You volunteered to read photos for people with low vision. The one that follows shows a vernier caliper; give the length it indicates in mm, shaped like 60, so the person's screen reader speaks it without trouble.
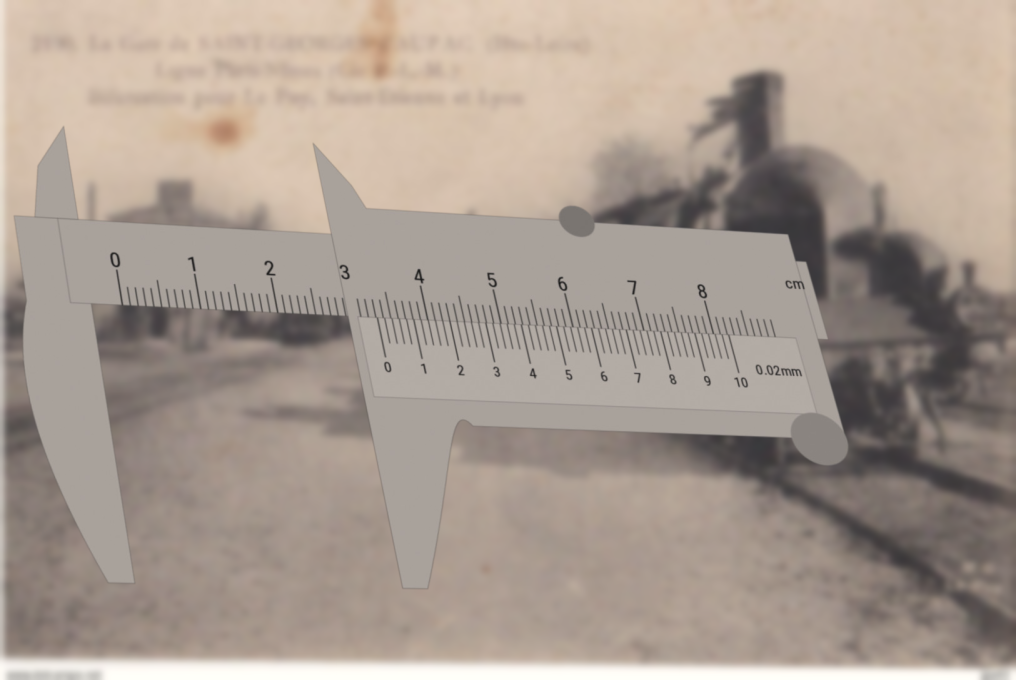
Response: 33.2
